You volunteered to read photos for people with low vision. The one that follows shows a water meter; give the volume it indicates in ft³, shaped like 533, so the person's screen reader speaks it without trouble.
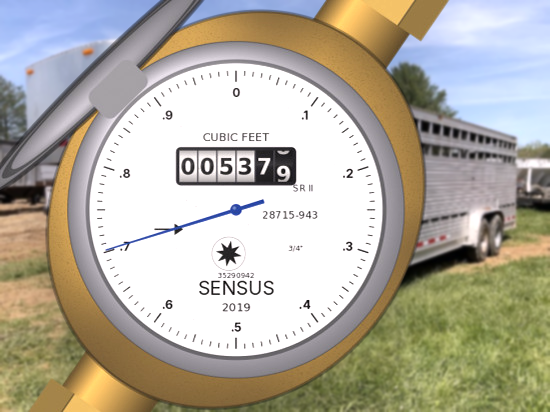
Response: 5378.70
